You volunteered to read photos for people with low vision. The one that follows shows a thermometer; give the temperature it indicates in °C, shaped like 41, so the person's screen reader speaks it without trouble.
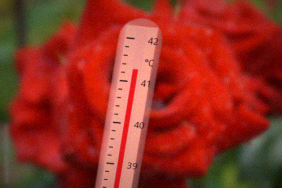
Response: 41.3
